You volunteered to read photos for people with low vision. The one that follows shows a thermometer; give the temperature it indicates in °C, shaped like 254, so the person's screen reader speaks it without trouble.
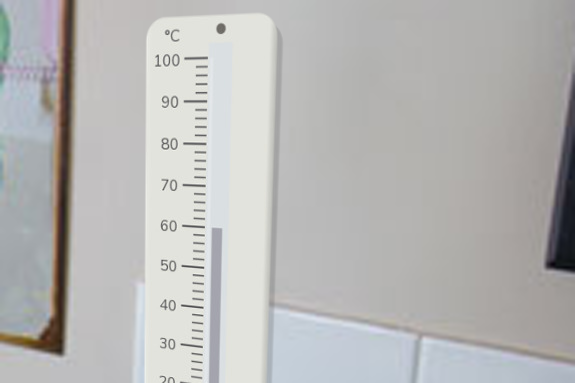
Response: 60
